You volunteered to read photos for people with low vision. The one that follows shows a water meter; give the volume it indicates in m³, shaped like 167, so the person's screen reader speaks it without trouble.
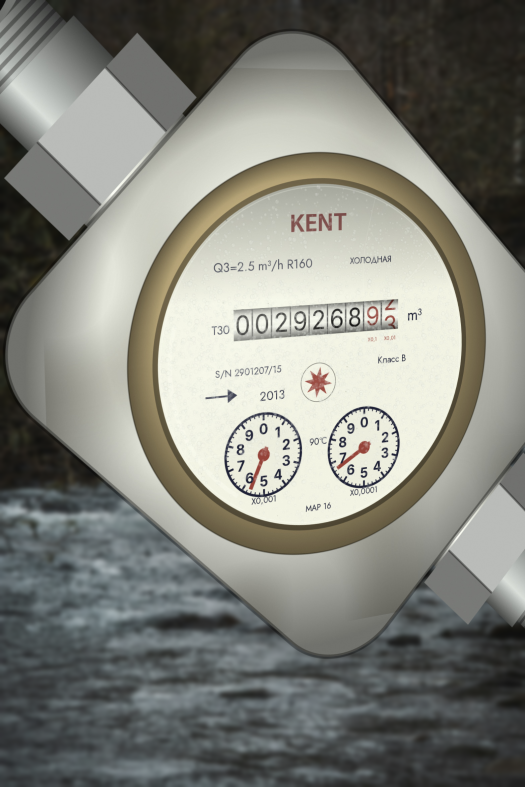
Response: 29268.9256
